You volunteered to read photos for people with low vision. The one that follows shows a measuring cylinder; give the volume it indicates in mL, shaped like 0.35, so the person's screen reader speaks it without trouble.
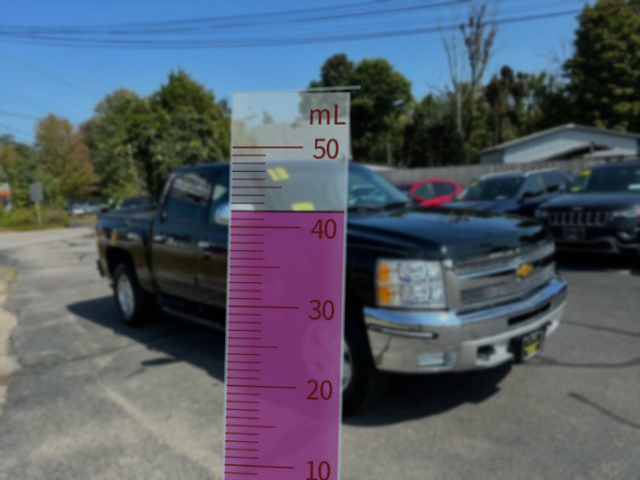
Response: 42
